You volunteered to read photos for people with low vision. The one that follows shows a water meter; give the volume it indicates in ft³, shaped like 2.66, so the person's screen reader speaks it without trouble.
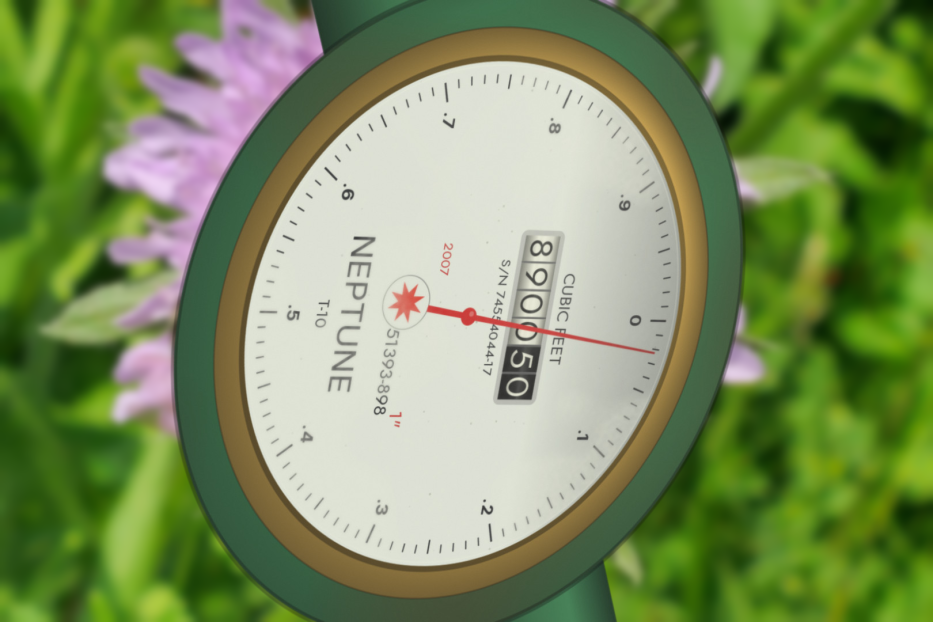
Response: 890050.02
